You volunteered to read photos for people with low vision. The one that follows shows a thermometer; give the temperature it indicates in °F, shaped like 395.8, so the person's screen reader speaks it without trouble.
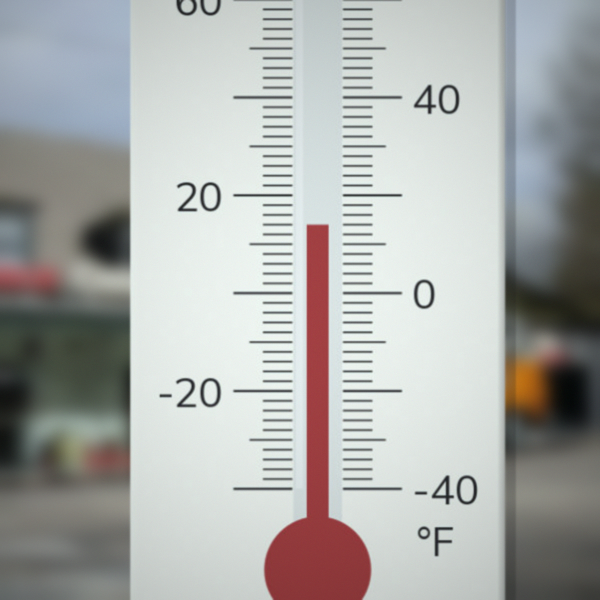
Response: 14
